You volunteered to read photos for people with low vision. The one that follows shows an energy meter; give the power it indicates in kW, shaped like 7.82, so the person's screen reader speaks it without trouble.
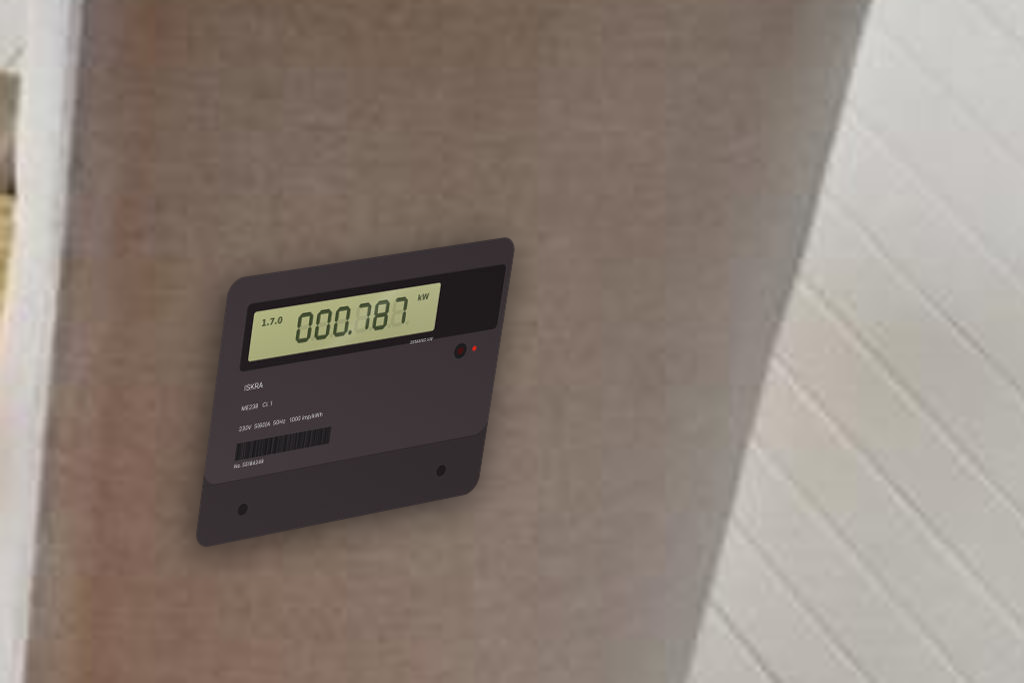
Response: 0.787
